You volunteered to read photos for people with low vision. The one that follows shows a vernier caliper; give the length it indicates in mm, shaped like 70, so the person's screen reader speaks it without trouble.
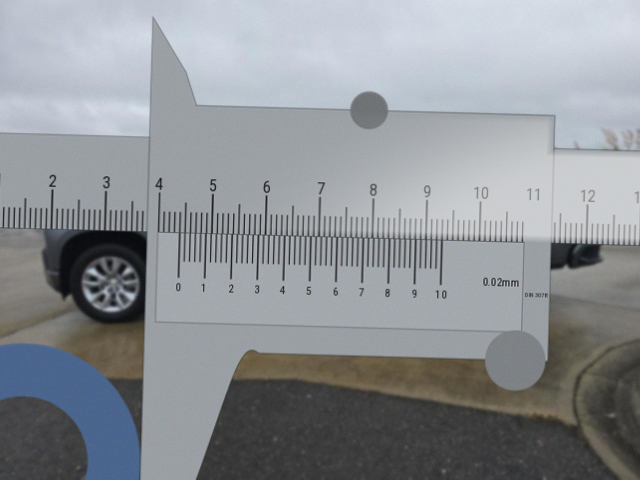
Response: 44.0
